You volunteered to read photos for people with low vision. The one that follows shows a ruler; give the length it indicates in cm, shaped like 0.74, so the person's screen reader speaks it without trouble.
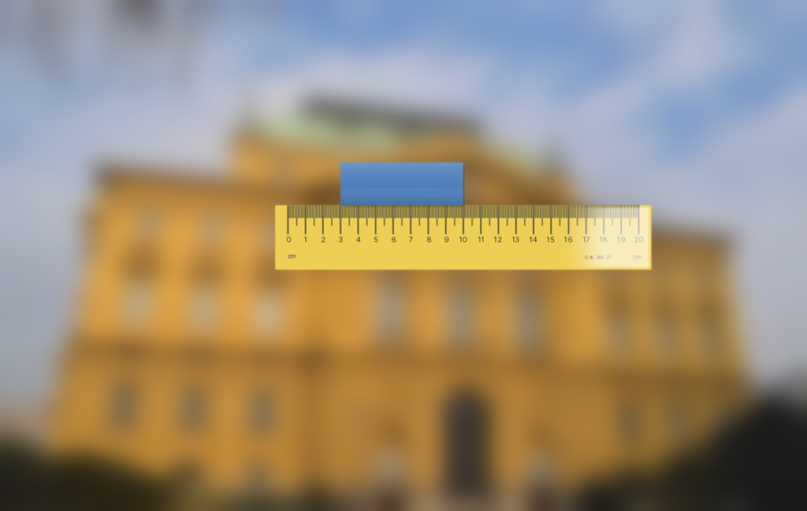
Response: 7
